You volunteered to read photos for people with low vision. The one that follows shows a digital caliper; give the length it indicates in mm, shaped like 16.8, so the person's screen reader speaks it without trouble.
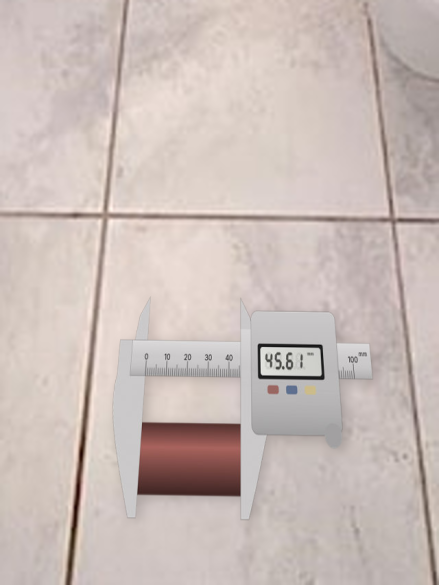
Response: 45.61
